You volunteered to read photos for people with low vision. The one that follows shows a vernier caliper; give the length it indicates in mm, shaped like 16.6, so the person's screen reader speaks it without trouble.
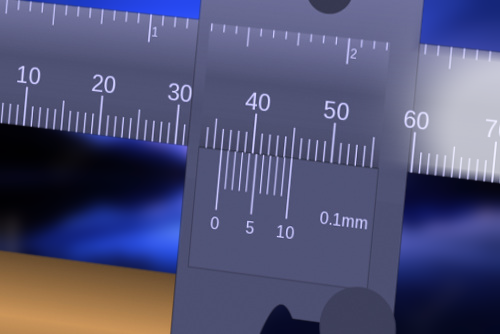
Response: 36.0
